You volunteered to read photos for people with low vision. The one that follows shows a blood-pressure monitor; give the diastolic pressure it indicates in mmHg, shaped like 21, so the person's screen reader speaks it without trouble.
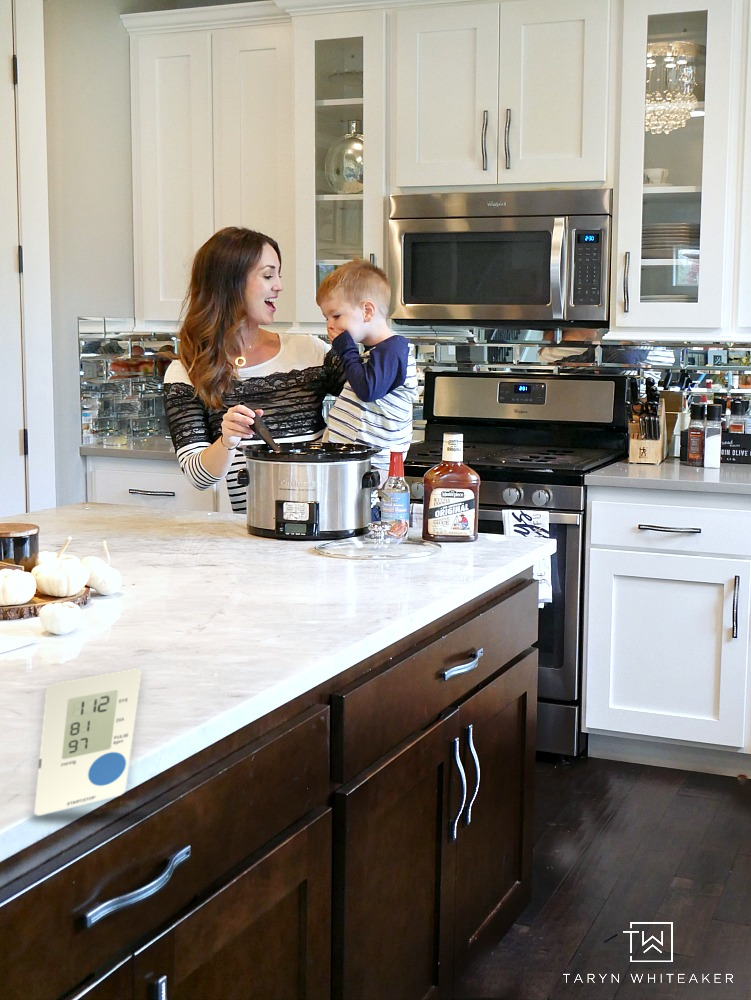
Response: 81
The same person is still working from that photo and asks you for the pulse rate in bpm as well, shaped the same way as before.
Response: 97
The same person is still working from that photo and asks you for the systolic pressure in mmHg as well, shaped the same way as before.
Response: 112
